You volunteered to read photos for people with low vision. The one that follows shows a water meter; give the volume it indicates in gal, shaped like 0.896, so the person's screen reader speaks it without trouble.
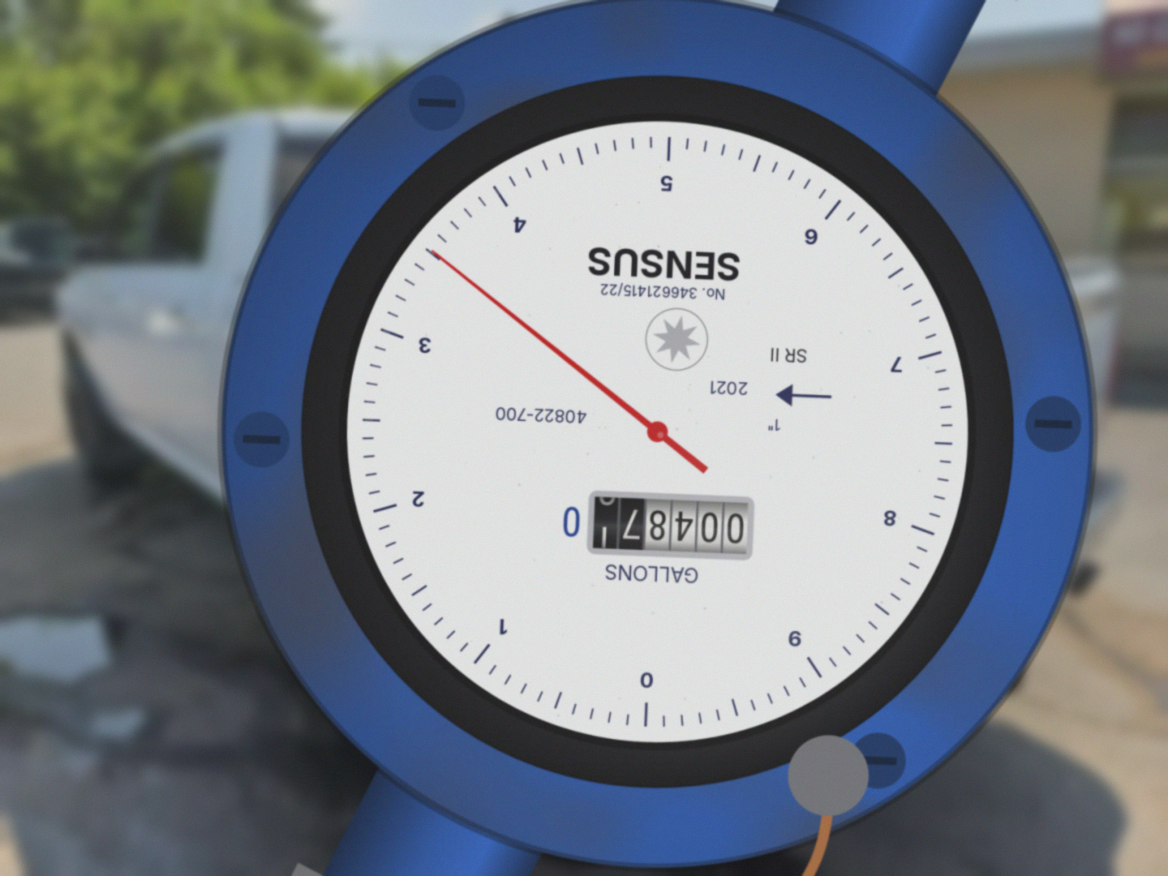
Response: 48713.5
